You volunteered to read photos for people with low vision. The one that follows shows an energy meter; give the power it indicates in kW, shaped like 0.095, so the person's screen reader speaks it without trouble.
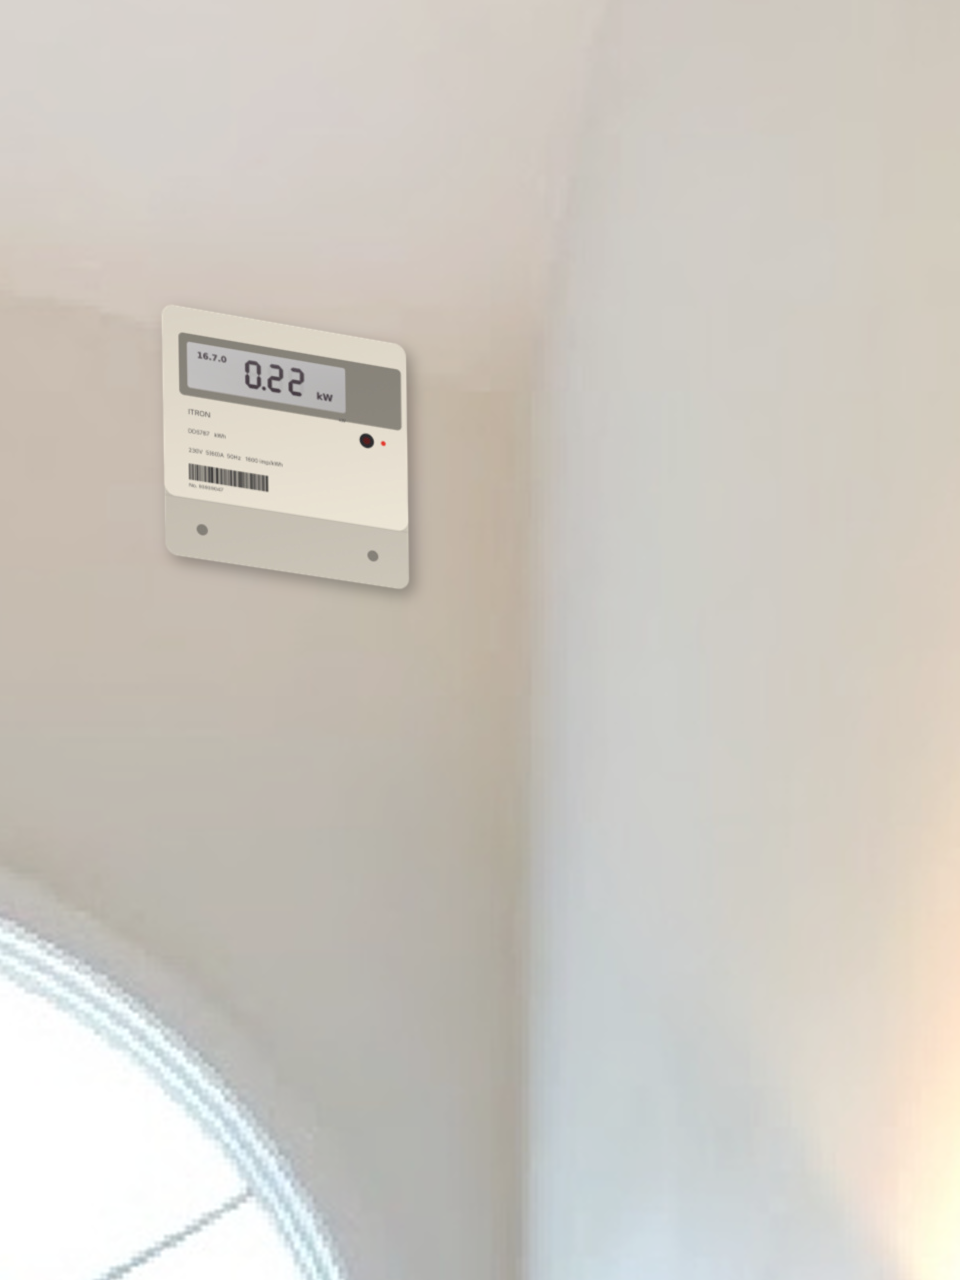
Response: 0.22
